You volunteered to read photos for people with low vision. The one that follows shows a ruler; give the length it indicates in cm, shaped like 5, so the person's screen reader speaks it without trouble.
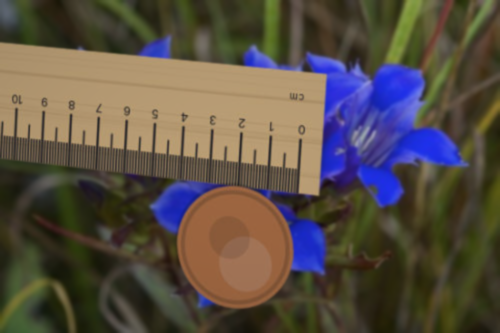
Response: 4
